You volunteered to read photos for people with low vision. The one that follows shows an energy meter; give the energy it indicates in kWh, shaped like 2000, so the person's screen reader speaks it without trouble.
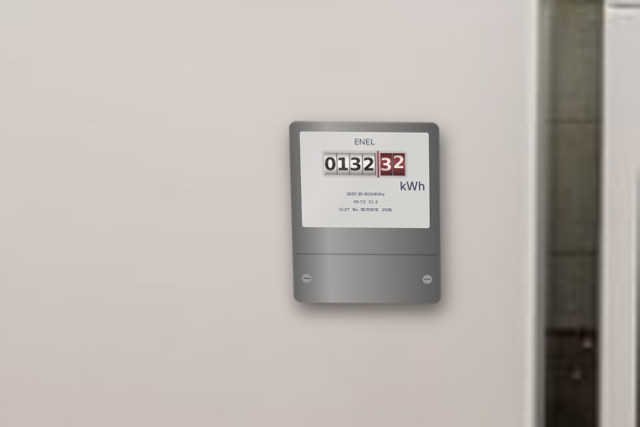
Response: 132.32
